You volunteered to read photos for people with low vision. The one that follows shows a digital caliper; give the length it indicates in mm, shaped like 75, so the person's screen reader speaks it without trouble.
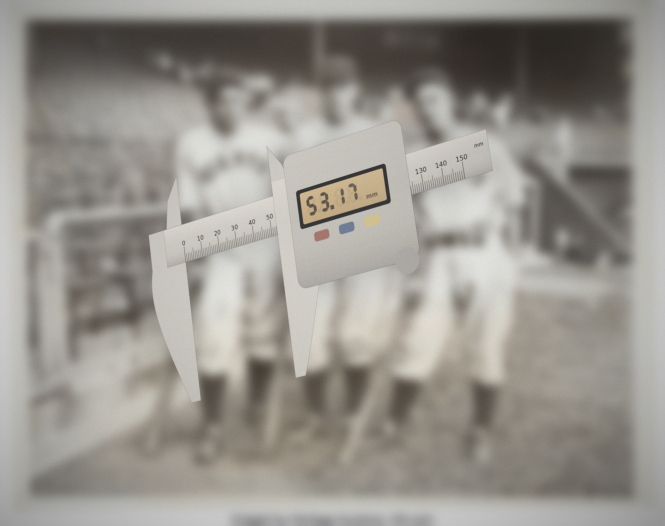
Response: 53.17
